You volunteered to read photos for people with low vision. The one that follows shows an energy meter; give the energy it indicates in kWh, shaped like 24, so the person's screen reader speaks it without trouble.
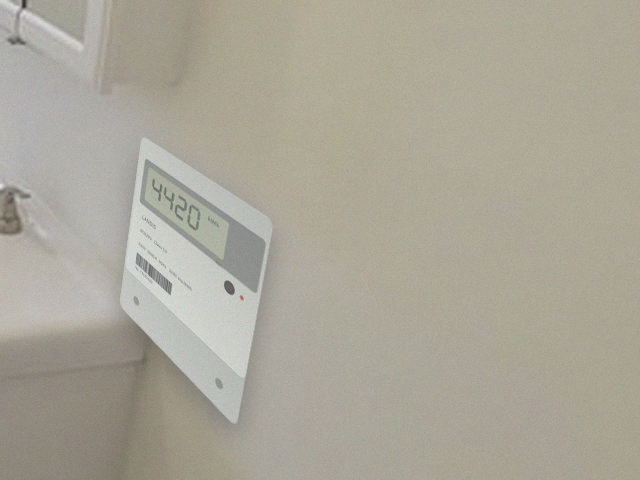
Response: 4420
